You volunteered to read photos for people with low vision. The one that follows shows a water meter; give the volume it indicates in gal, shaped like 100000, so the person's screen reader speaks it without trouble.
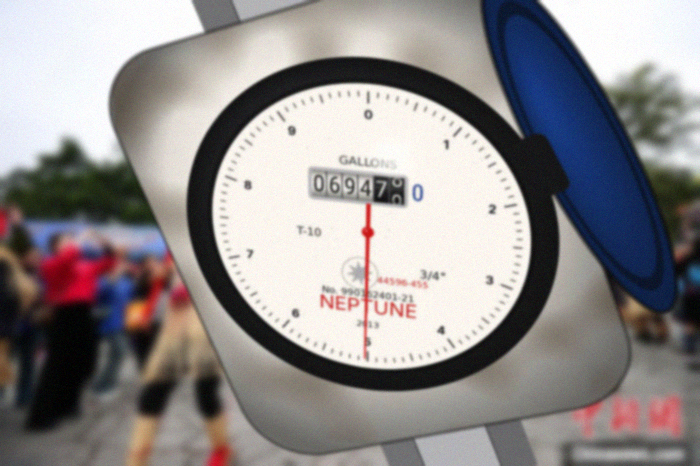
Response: 694785.0
